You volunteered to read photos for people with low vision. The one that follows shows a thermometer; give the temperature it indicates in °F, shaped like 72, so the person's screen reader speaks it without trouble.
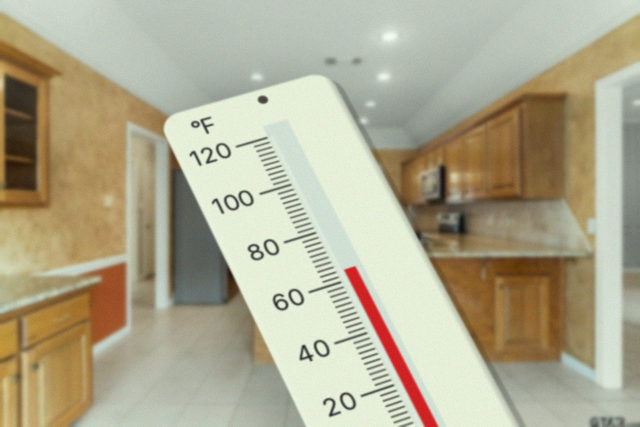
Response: 64
